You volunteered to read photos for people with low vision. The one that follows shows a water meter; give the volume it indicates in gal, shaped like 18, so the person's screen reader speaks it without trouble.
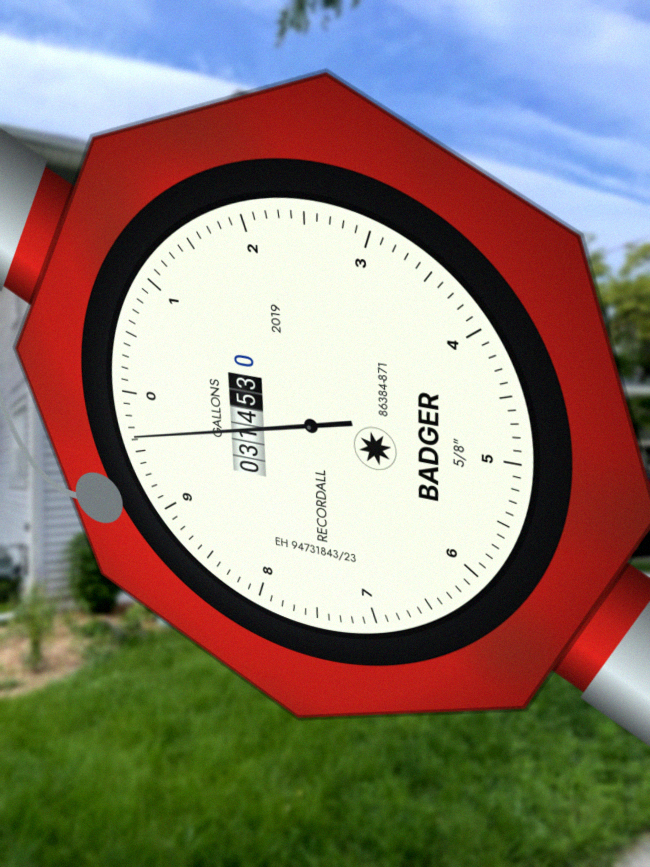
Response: 314529.6
